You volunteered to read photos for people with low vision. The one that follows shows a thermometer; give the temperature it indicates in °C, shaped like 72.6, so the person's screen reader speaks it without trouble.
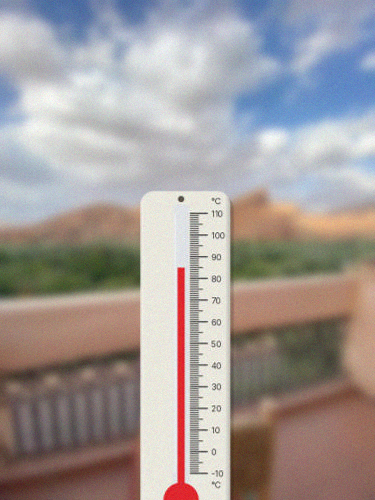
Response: 85
